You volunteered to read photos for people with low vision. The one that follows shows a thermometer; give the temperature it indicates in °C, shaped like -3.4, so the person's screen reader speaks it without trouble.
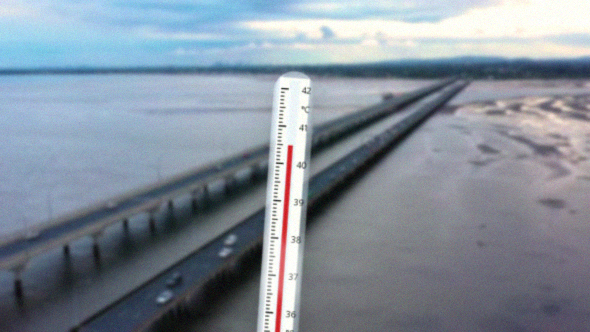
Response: 40.5
